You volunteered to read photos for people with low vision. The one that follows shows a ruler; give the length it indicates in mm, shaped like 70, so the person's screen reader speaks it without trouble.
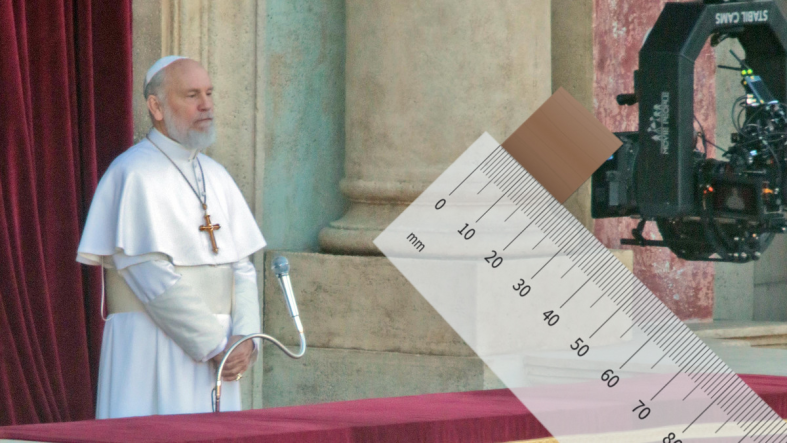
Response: 22
